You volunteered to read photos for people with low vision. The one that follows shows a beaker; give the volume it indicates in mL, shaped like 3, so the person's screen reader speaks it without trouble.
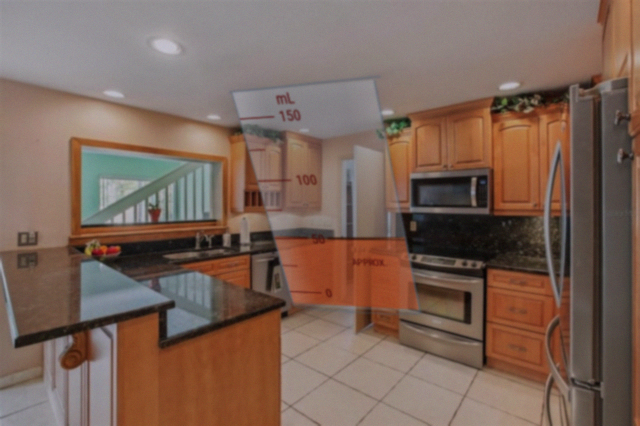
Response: 50
